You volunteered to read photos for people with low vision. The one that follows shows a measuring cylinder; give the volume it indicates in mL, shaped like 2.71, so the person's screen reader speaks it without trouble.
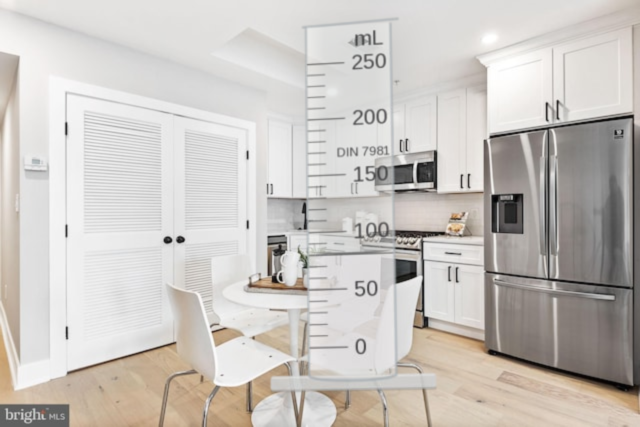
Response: 80
